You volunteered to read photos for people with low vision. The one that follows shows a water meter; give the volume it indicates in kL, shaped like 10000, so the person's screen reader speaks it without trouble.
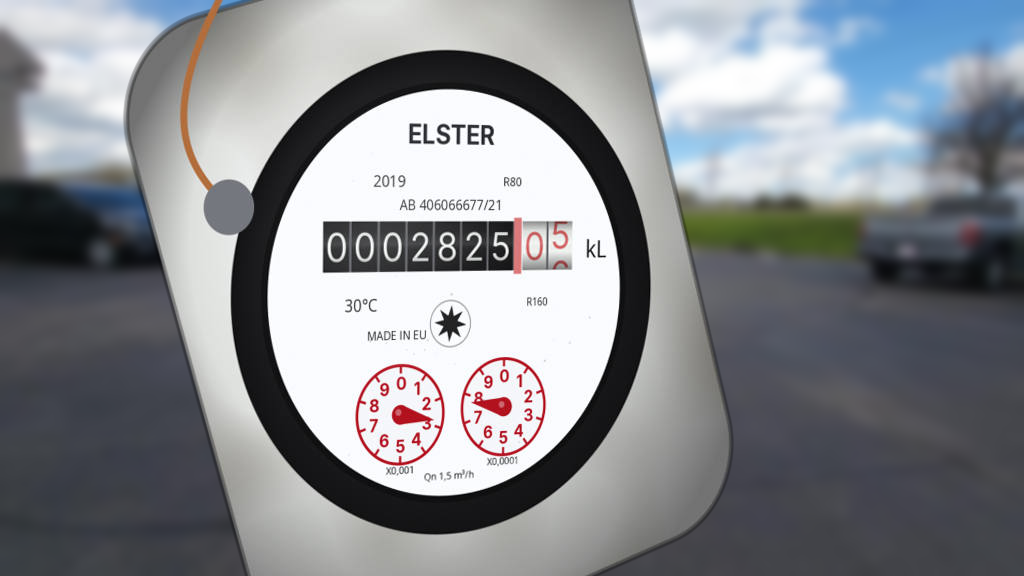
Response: 2825.0527
